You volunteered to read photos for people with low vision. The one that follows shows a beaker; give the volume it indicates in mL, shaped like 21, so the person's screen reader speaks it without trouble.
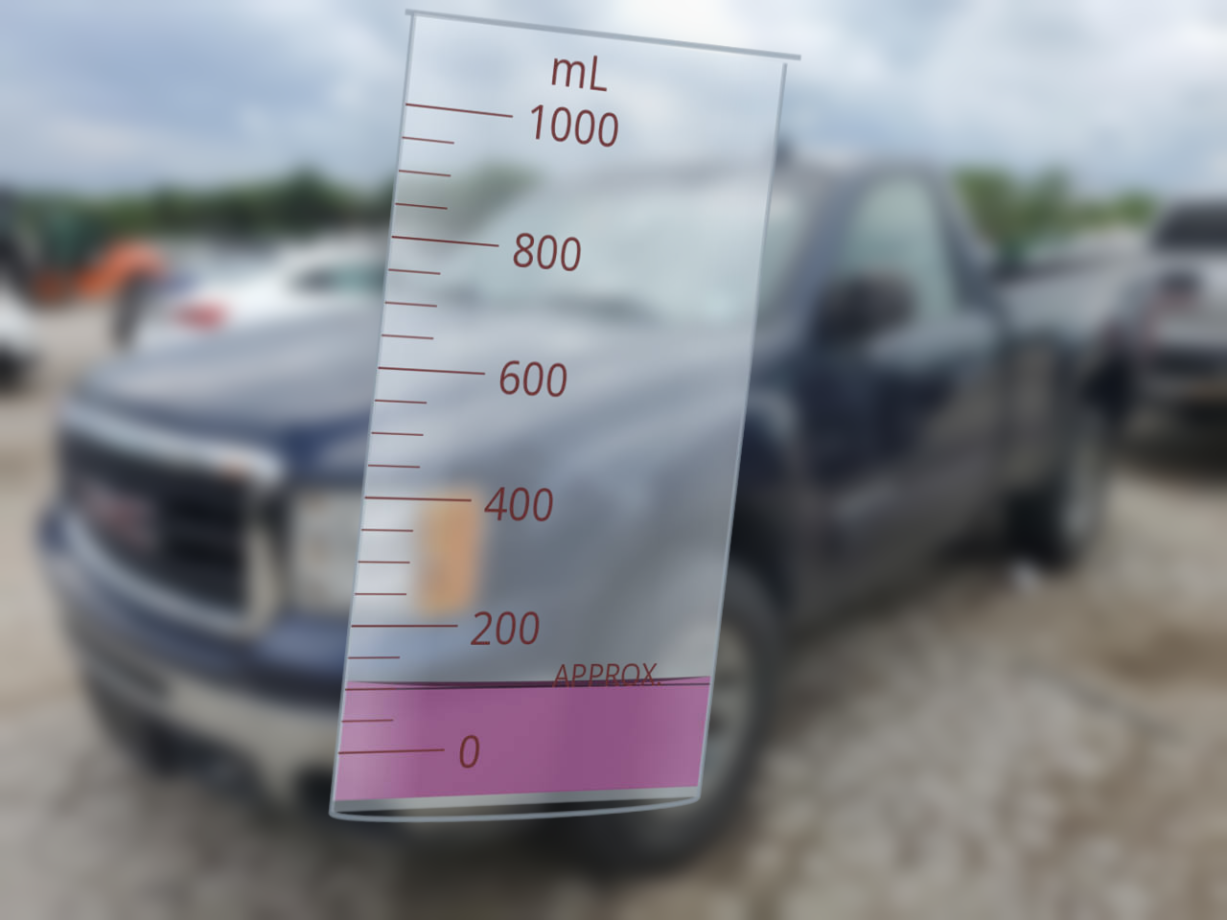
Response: 100
